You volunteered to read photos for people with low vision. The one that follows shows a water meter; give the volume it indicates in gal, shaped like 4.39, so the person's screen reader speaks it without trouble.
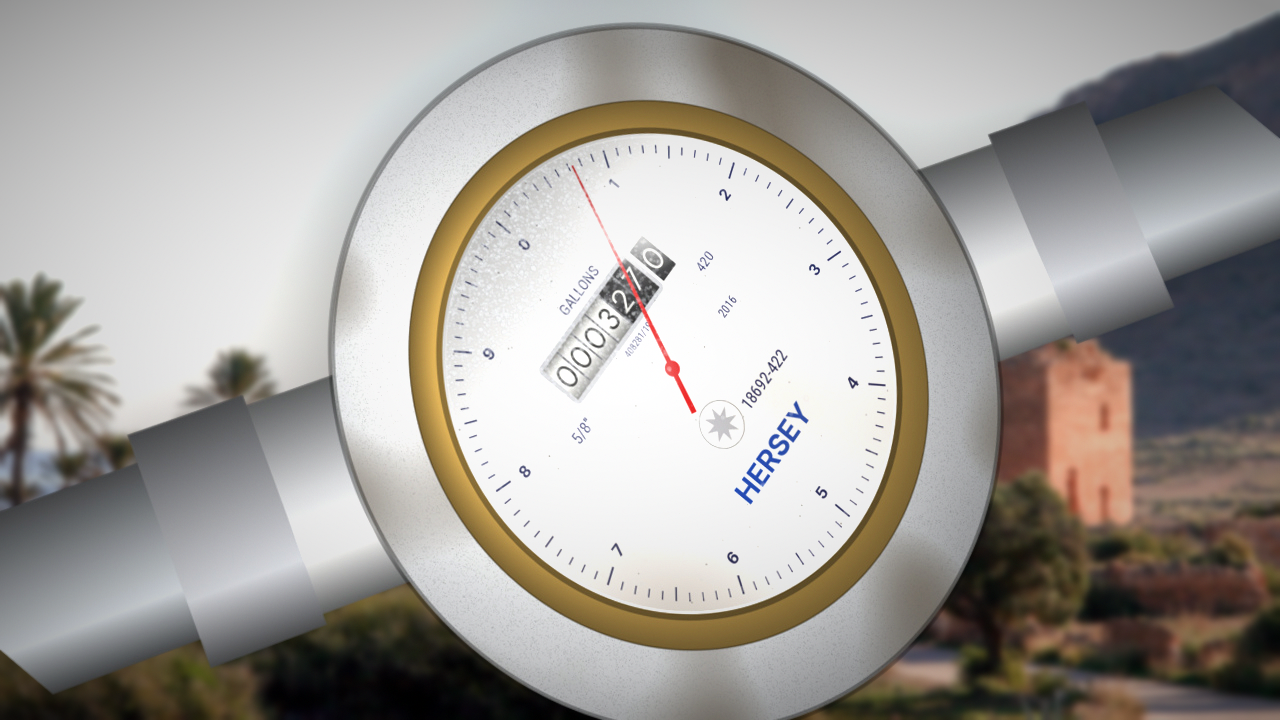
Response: 3270.7
